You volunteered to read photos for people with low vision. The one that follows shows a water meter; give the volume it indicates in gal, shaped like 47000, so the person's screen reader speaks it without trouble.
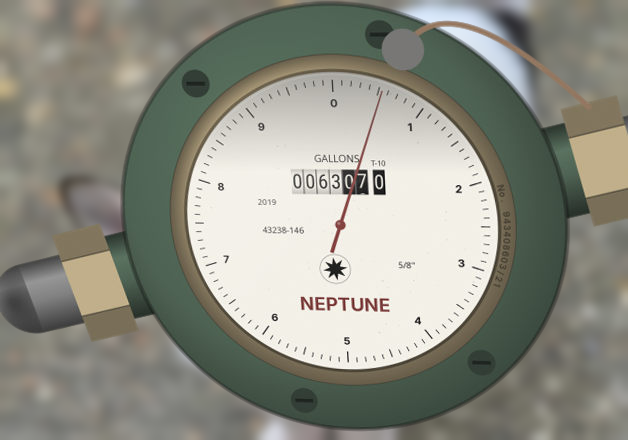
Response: 63070.5
